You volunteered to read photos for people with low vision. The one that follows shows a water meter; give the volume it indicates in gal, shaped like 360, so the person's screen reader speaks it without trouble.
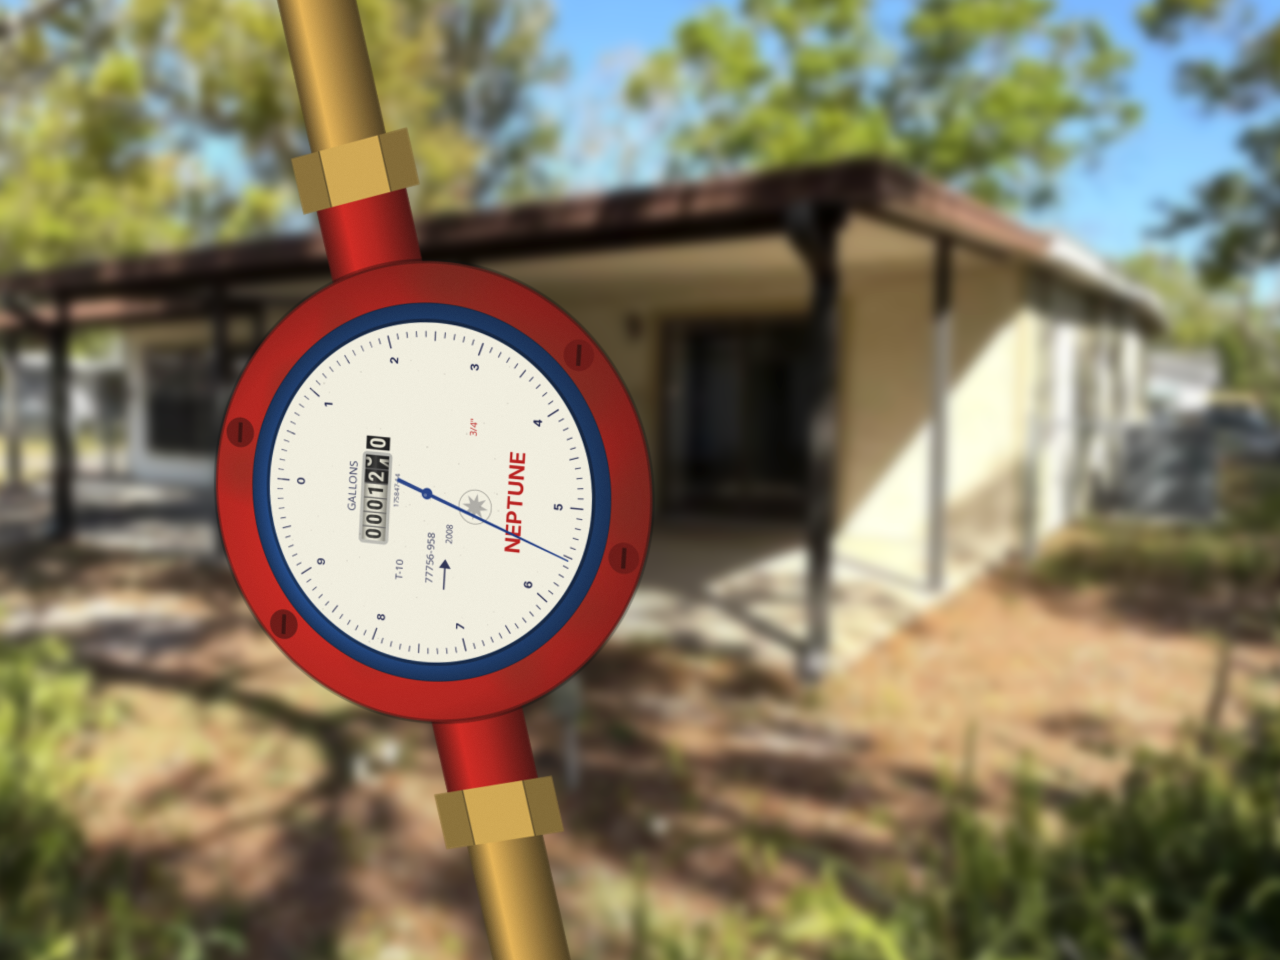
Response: 1235.5
